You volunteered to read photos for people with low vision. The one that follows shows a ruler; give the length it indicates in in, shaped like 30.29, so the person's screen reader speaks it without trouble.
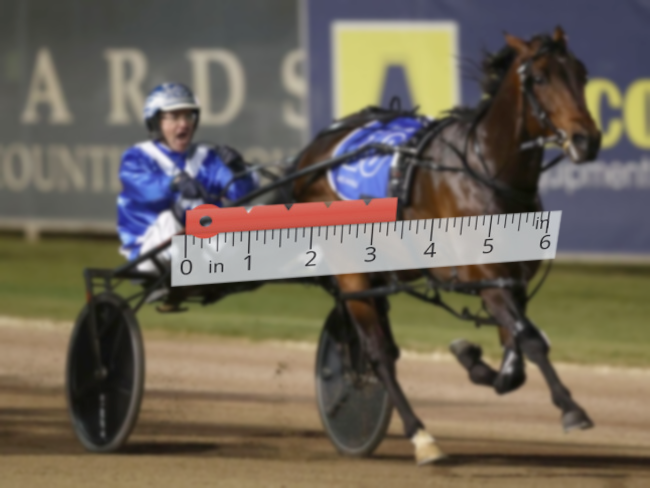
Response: 3.375
